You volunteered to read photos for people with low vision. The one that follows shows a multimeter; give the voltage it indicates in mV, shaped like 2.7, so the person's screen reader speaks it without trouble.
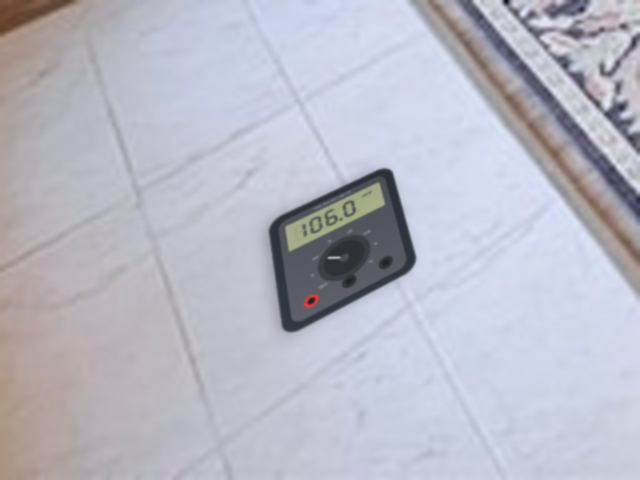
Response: 106.0
